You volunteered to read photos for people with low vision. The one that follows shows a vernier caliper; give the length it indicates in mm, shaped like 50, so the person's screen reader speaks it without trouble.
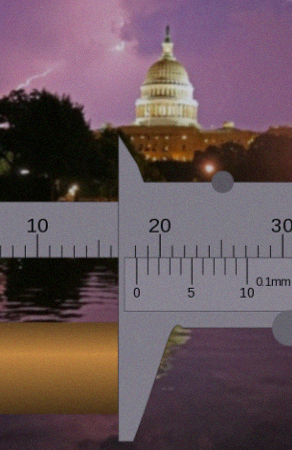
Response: 18.1
